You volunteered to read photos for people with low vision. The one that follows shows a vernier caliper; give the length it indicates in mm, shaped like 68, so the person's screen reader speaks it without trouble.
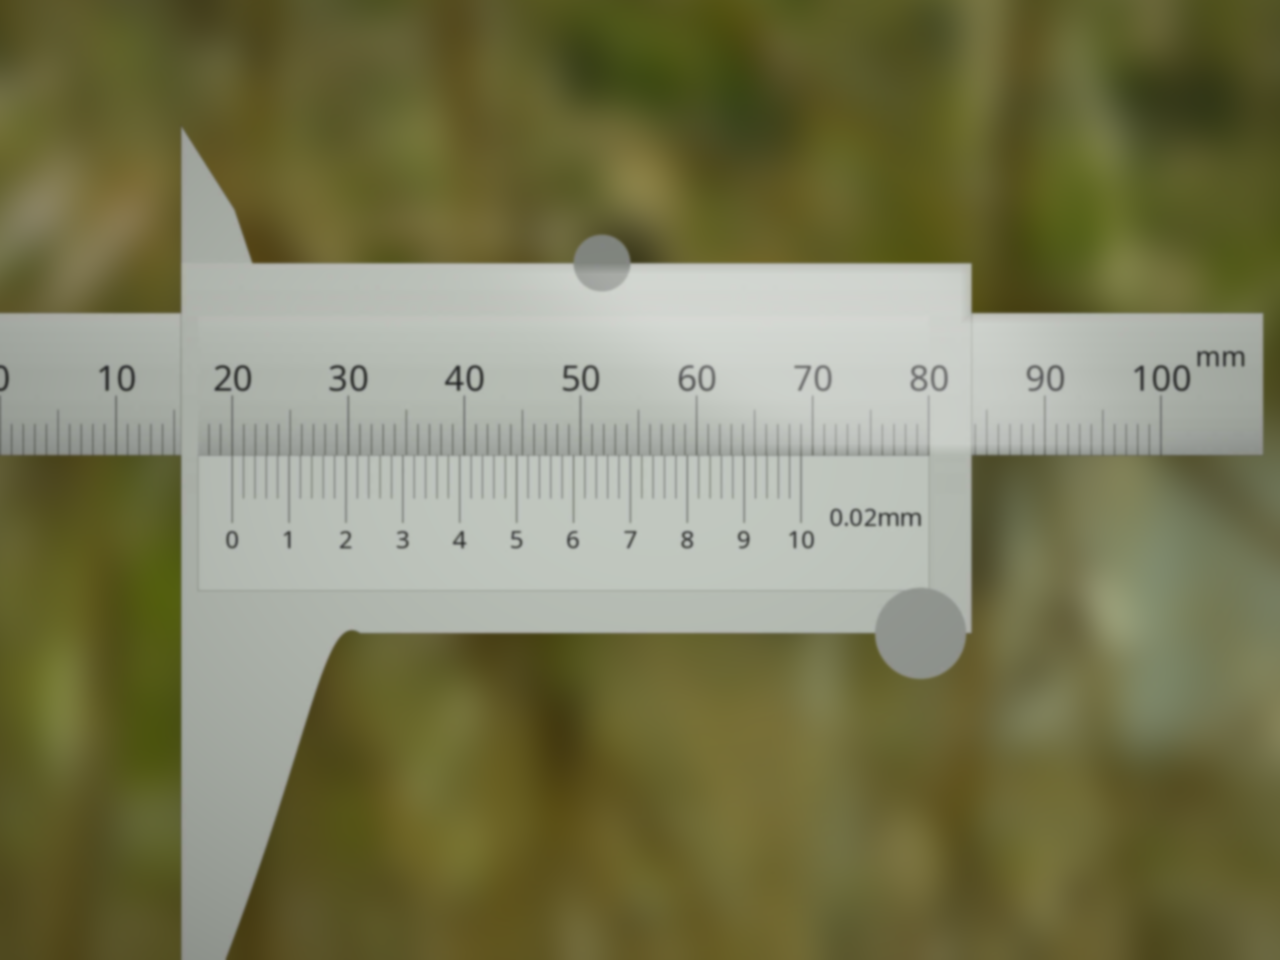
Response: 20.0
